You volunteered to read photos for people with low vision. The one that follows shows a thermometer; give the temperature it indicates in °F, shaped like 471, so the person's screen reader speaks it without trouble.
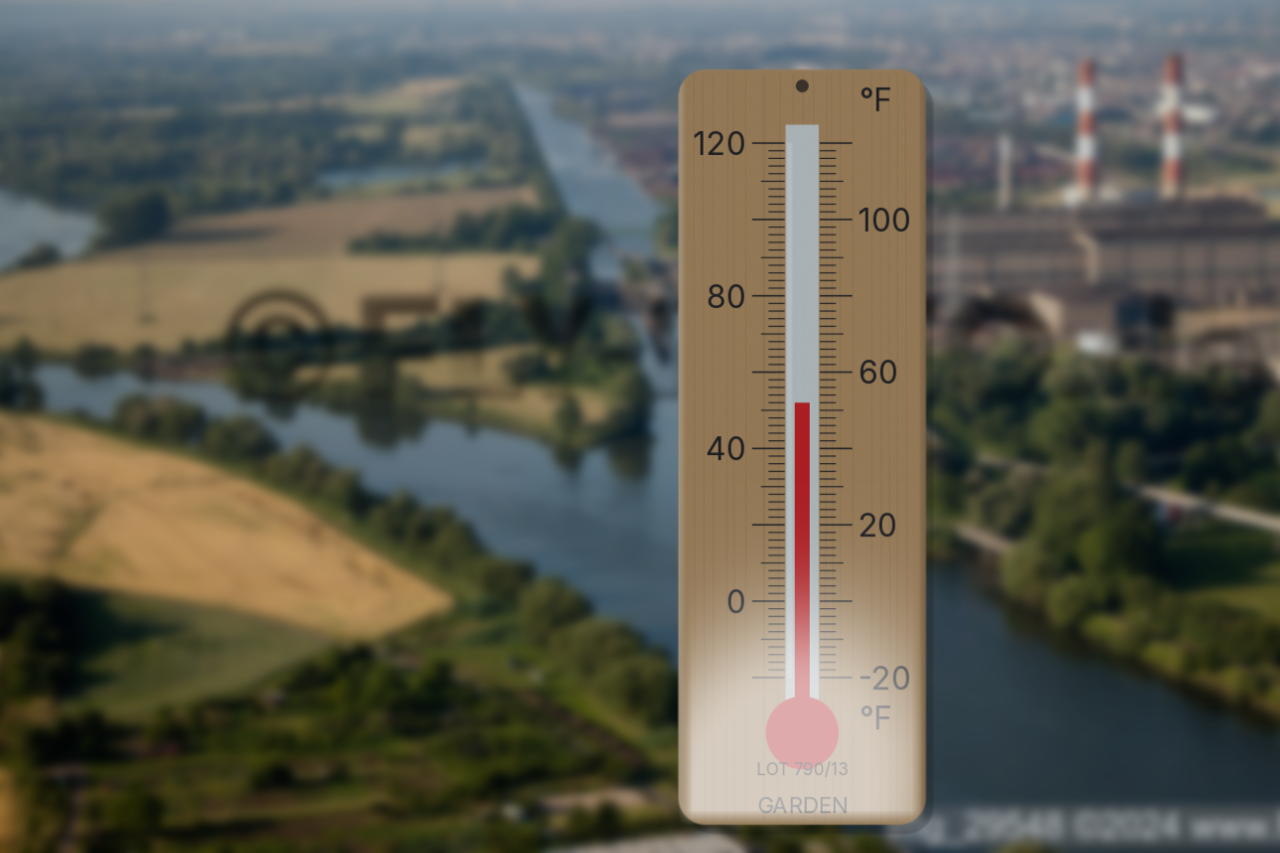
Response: 52
